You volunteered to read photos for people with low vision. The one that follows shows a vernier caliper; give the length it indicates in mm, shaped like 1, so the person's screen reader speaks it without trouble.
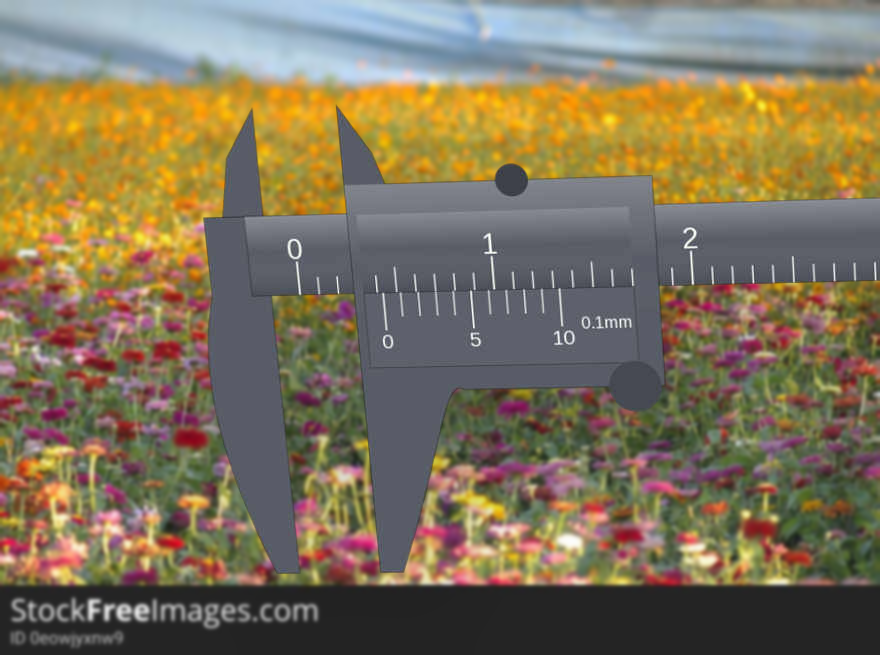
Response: 4.3
